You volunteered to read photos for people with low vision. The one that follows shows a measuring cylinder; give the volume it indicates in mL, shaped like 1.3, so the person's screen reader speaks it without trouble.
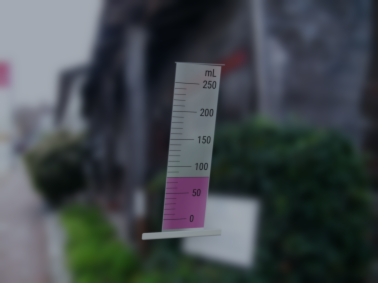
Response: 80
